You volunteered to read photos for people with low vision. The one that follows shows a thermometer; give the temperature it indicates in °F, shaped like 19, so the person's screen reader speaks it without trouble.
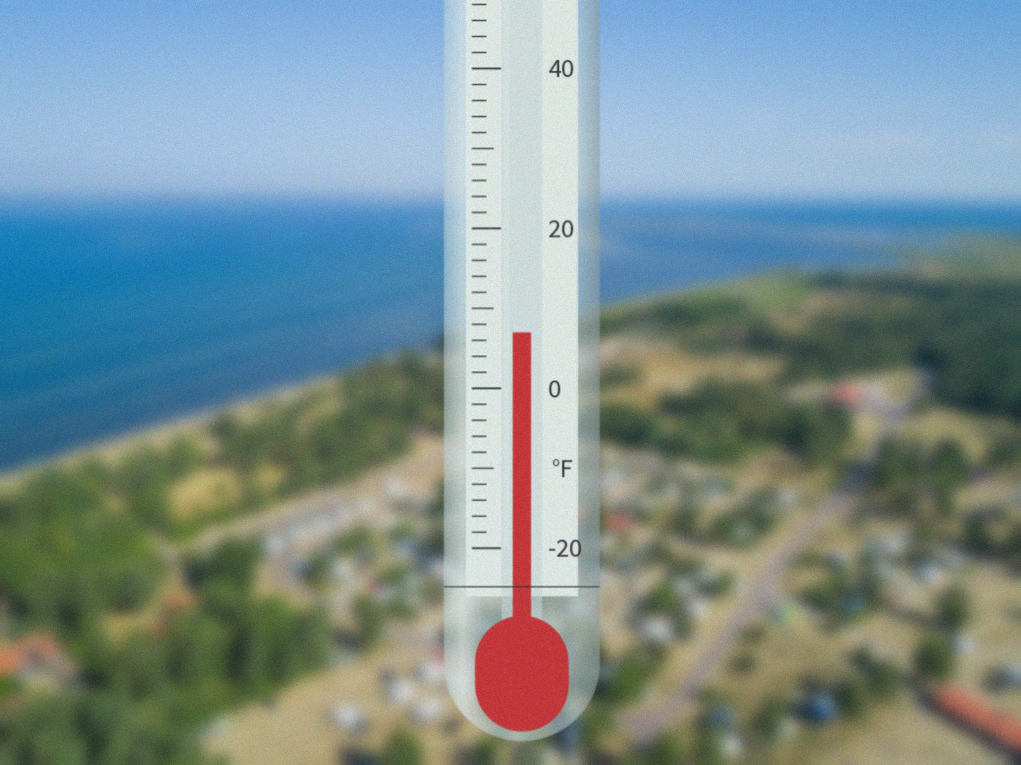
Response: 7
